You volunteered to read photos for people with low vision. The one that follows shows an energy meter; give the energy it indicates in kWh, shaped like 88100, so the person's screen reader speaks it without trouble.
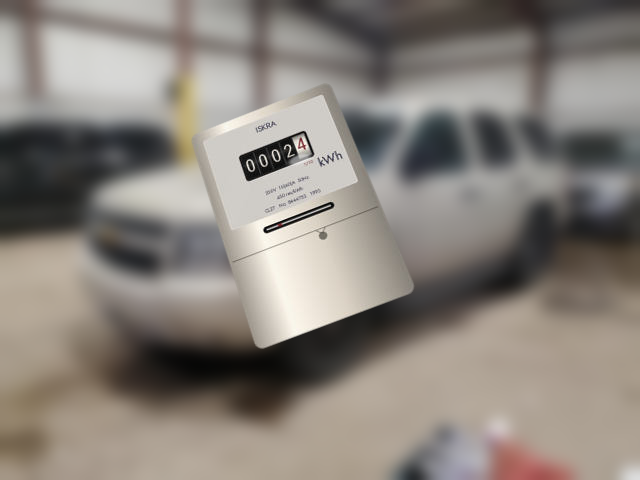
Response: 2.4
